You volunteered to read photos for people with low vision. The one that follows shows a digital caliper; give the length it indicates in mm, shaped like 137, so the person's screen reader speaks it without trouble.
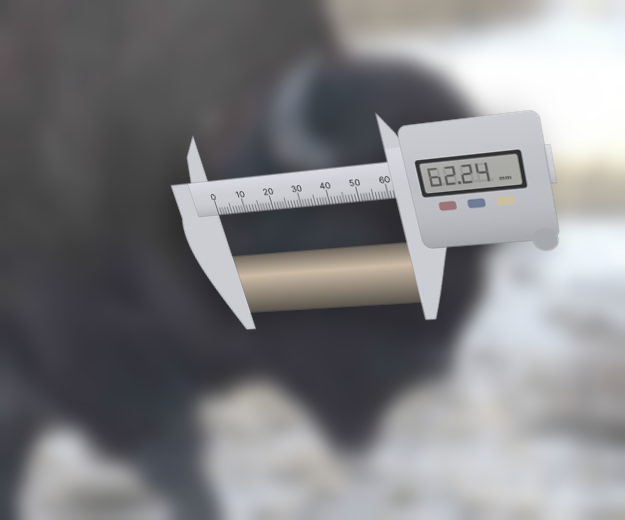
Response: 62.24
